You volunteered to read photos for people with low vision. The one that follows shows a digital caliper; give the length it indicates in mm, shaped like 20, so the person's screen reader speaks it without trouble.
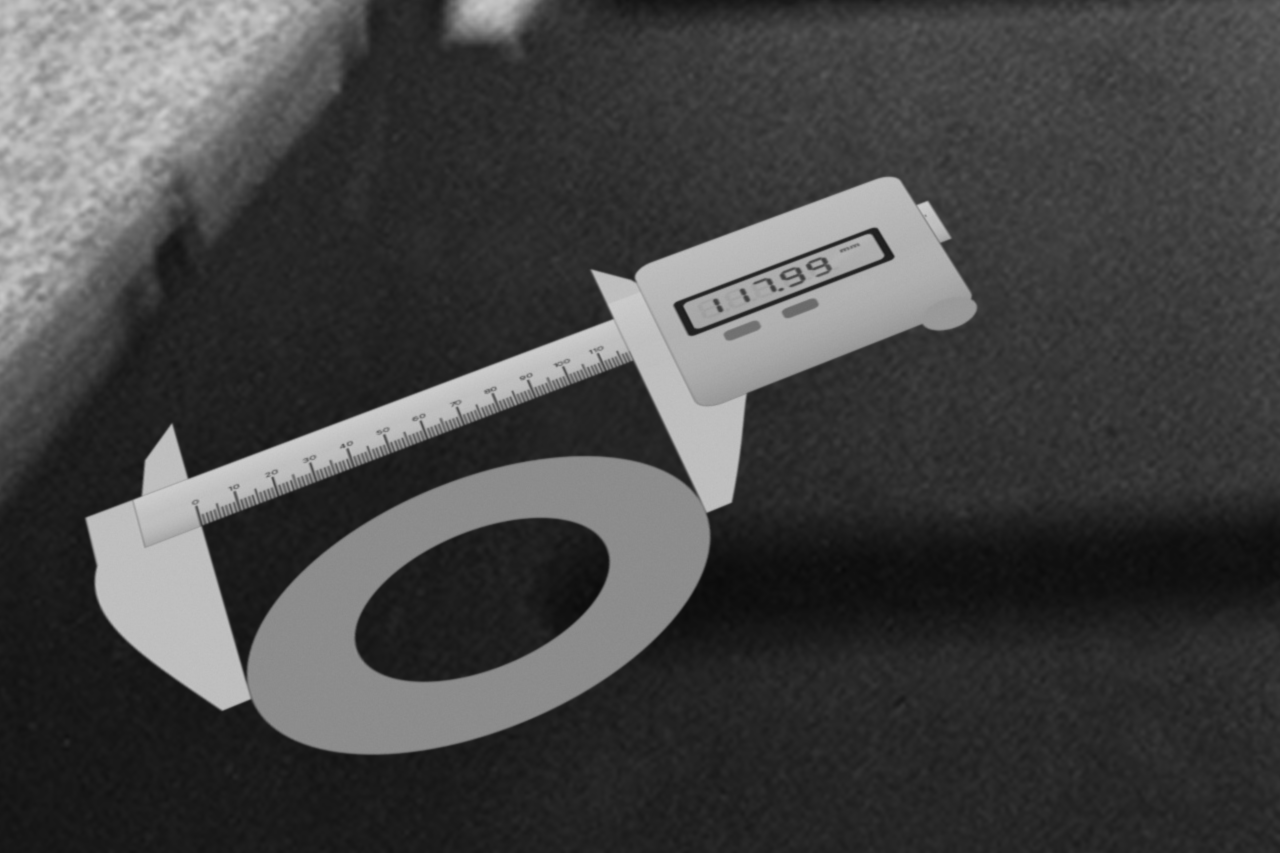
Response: 117.99
